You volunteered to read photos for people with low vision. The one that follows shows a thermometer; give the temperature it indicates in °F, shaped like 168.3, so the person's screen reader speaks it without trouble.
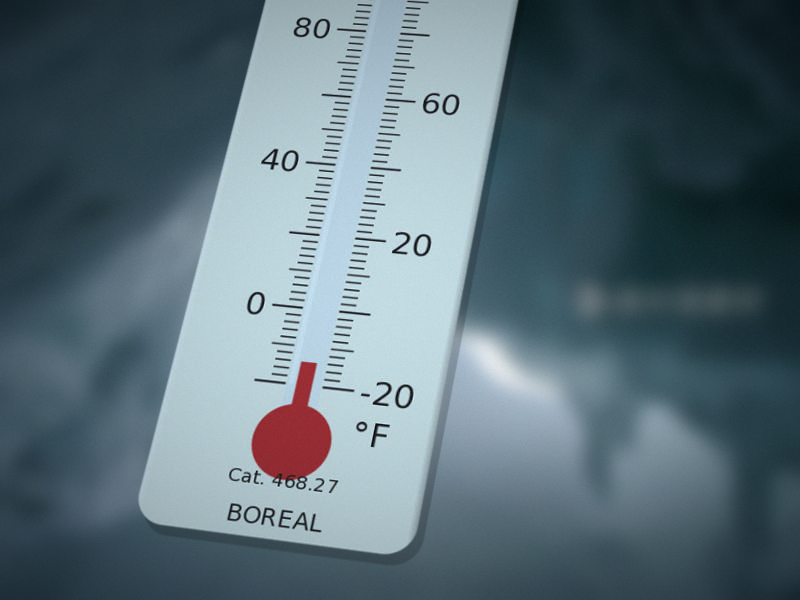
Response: -14
